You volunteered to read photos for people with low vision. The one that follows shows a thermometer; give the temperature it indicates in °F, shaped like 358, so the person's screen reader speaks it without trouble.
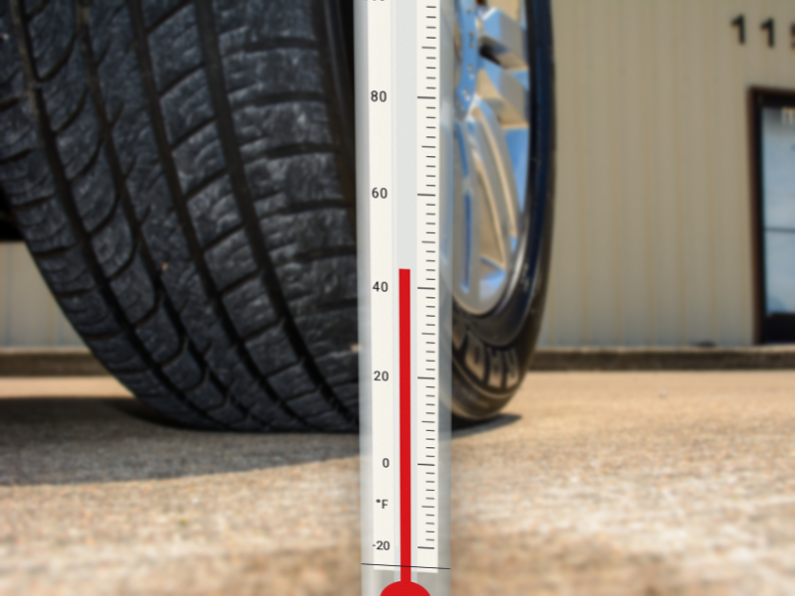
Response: 44
